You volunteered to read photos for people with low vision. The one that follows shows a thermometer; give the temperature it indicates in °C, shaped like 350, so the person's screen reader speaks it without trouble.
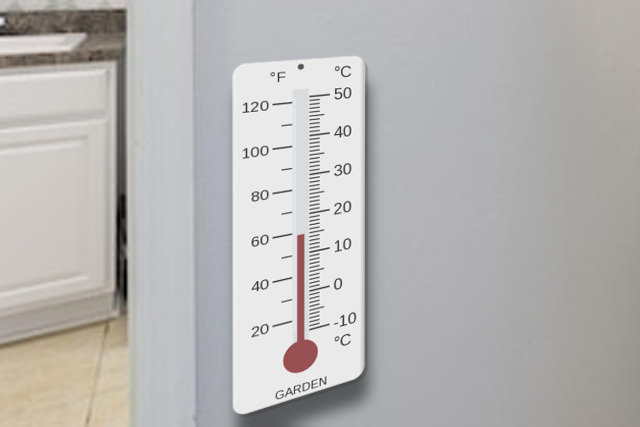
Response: 15
